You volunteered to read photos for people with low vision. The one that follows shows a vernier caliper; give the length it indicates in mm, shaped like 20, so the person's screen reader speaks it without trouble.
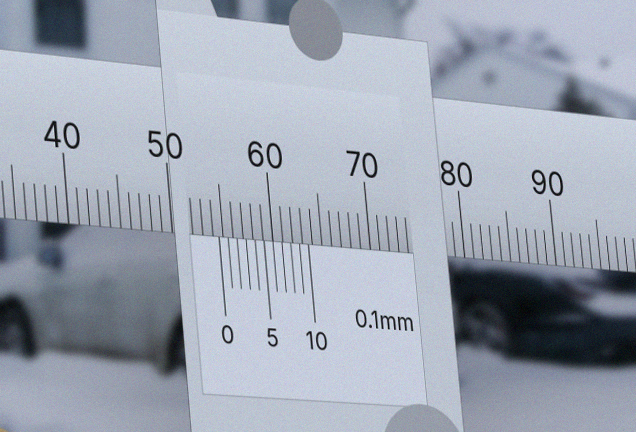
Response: 54.6
